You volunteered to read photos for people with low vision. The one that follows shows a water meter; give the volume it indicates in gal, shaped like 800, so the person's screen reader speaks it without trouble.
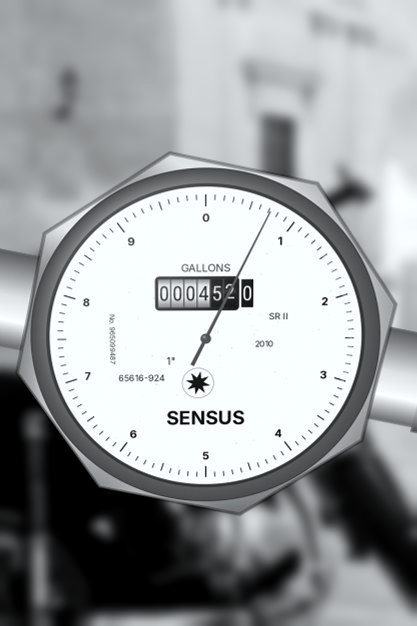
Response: 4520.7
